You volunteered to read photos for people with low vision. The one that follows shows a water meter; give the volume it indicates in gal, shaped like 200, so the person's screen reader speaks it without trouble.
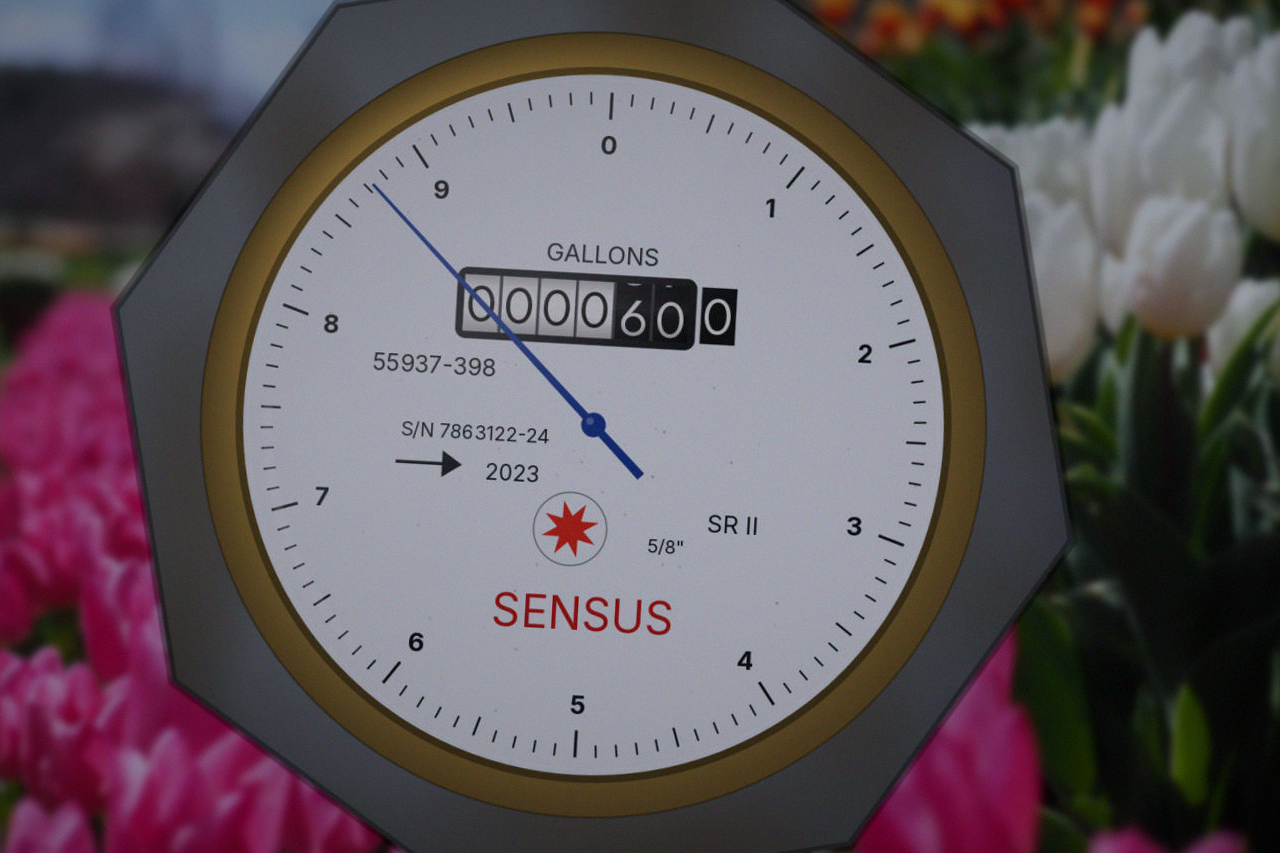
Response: 598.7
